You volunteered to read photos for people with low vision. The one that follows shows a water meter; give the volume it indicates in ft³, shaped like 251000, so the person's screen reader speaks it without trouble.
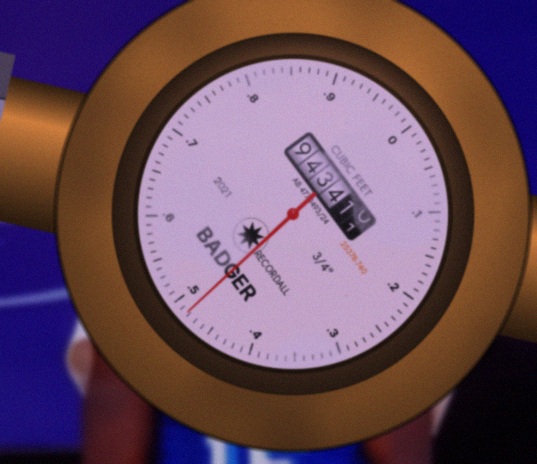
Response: 943410.48
